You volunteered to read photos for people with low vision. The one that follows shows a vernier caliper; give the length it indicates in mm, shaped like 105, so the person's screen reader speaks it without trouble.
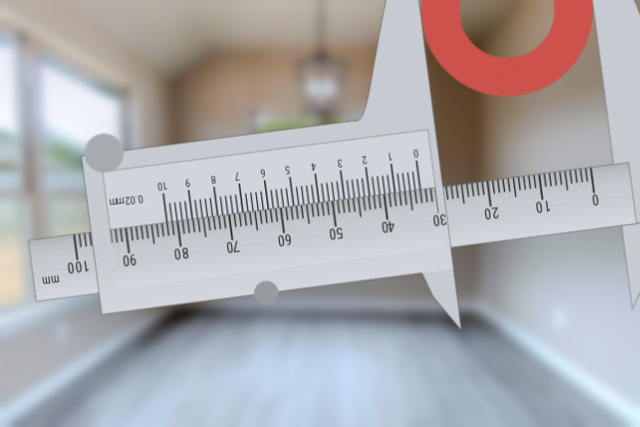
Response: 33.0
